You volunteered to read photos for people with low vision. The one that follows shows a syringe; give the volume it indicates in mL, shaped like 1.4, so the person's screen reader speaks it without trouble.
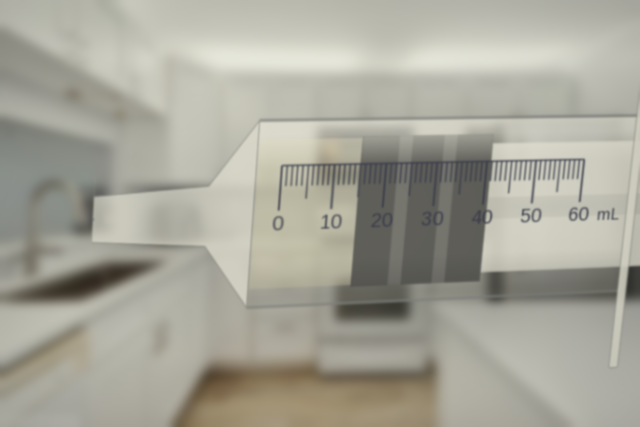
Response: 15
